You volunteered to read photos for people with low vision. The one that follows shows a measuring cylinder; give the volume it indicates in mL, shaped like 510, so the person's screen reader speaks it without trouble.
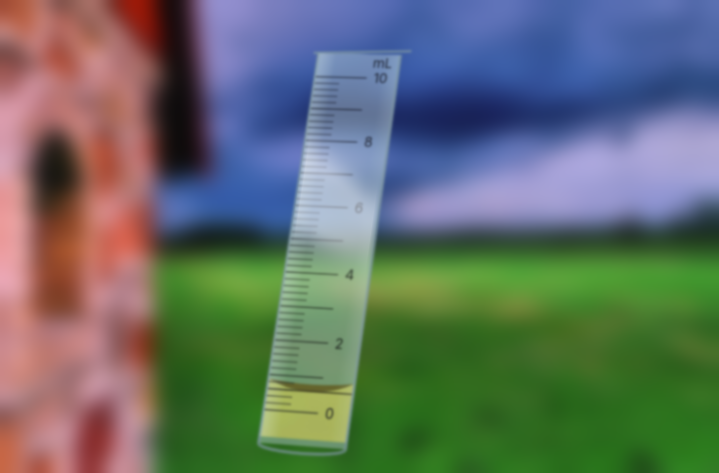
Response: 0.6
